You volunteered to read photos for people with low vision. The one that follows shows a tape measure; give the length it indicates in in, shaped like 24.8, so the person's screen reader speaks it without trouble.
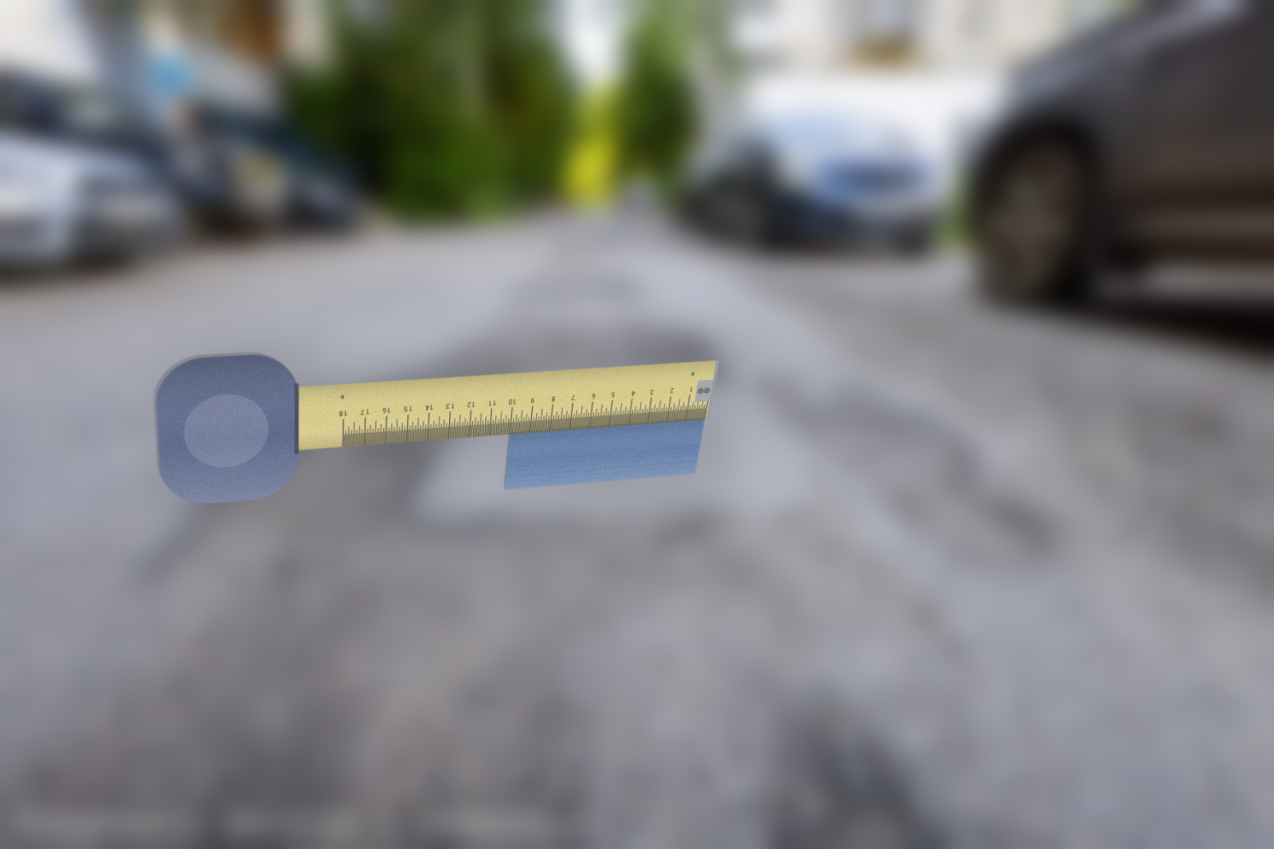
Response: 10
